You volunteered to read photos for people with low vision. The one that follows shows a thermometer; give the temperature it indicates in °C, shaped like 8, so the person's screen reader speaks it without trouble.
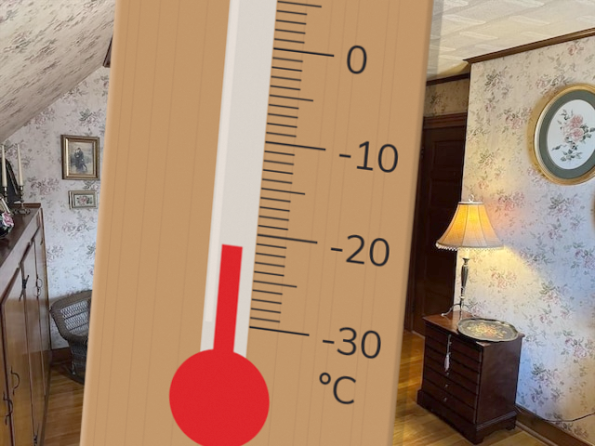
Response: -21.5
